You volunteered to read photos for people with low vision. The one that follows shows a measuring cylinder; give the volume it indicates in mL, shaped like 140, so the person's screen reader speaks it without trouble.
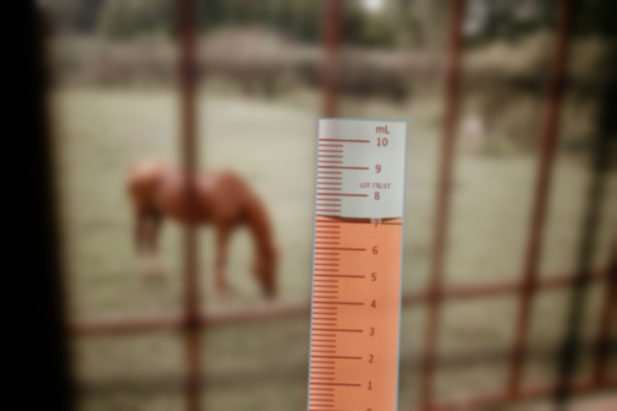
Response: 7
